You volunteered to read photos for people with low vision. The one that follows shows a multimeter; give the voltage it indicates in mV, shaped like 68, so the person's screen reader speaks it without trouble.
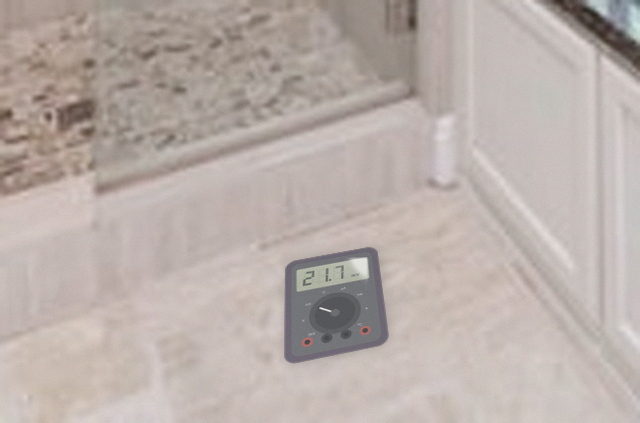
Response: 21.7
